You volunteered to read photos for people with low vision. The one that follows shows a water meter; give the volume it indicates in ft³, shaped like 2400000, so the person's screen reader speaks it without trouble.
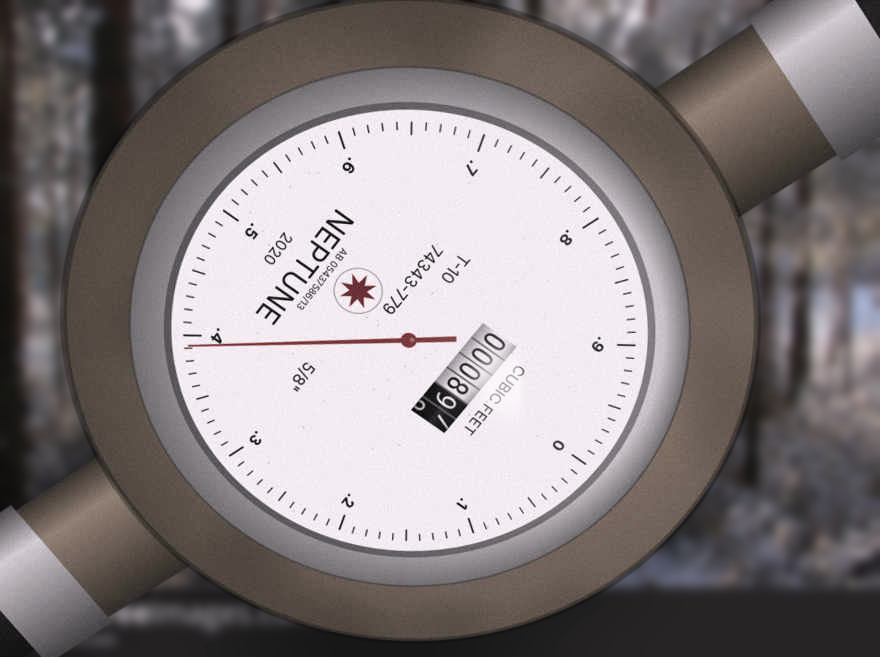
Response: 897.39
